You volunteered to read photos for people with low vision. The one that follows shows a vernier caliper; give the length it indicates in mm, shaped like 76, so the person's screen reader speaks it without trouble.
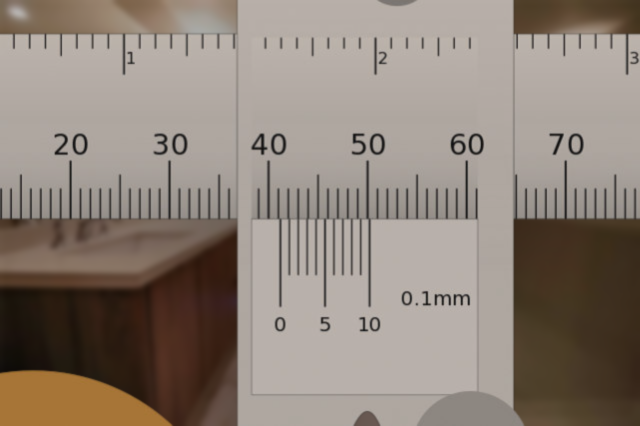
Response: 41.2
